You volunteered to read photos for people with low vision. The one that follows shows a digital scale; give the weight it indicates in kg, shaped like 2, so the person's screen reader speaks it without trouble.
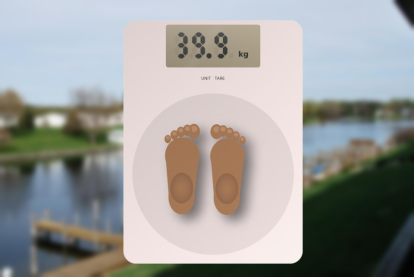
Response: 39.9
